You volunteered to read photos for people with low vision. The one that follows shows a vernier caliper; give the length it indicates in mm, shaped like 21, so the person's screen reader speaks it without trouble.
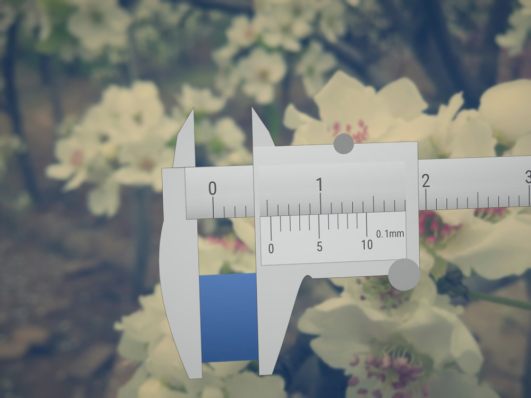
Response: 5.3
